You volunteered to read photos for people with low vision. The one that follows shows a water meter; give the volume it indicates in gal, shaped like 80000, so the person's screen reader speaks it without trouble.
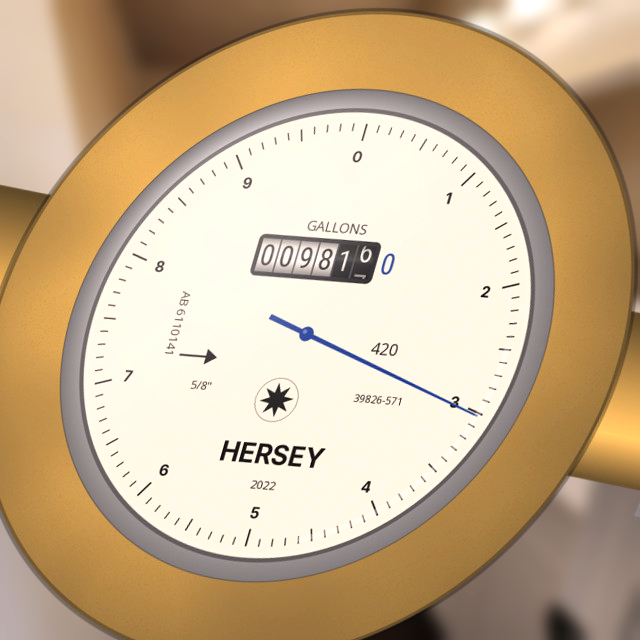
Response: 98163.0
